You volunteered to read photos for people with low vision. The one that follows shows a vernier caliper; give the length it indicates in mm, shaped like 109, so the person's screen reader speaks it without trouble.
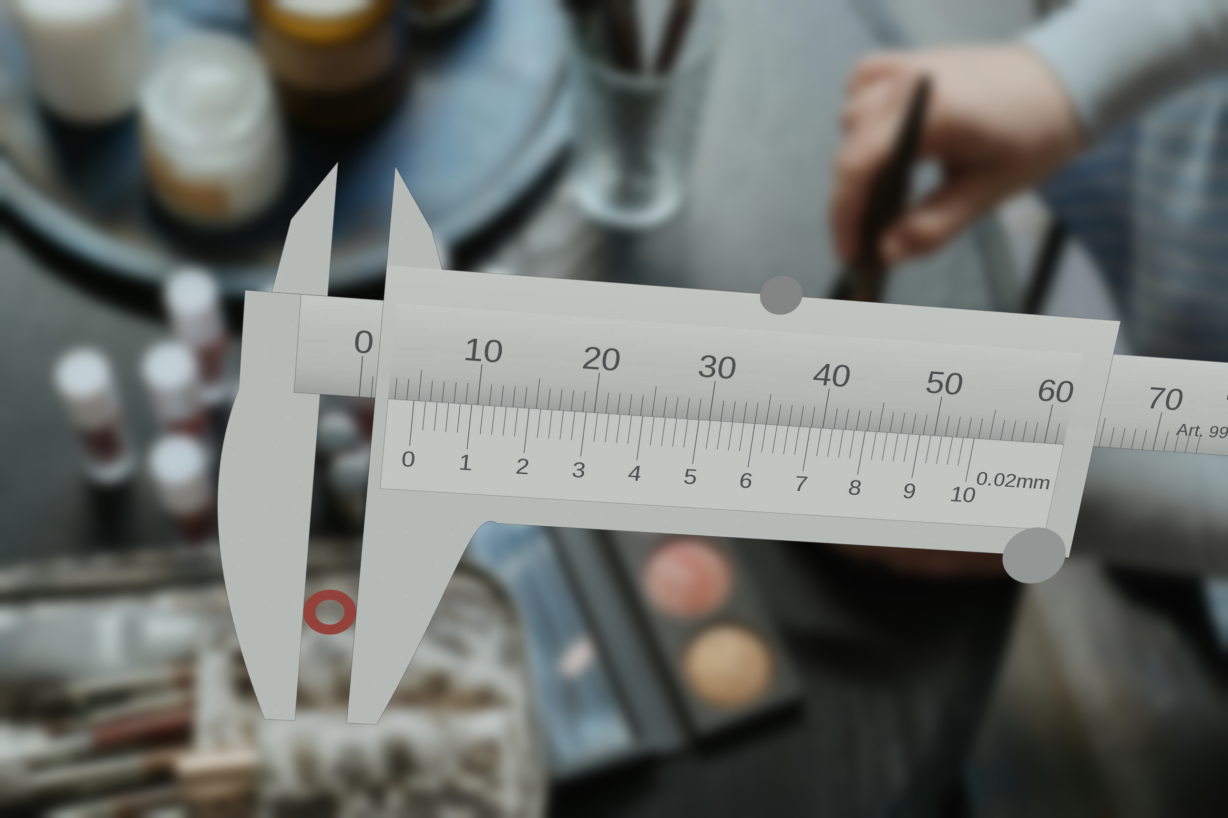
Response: 4.6
